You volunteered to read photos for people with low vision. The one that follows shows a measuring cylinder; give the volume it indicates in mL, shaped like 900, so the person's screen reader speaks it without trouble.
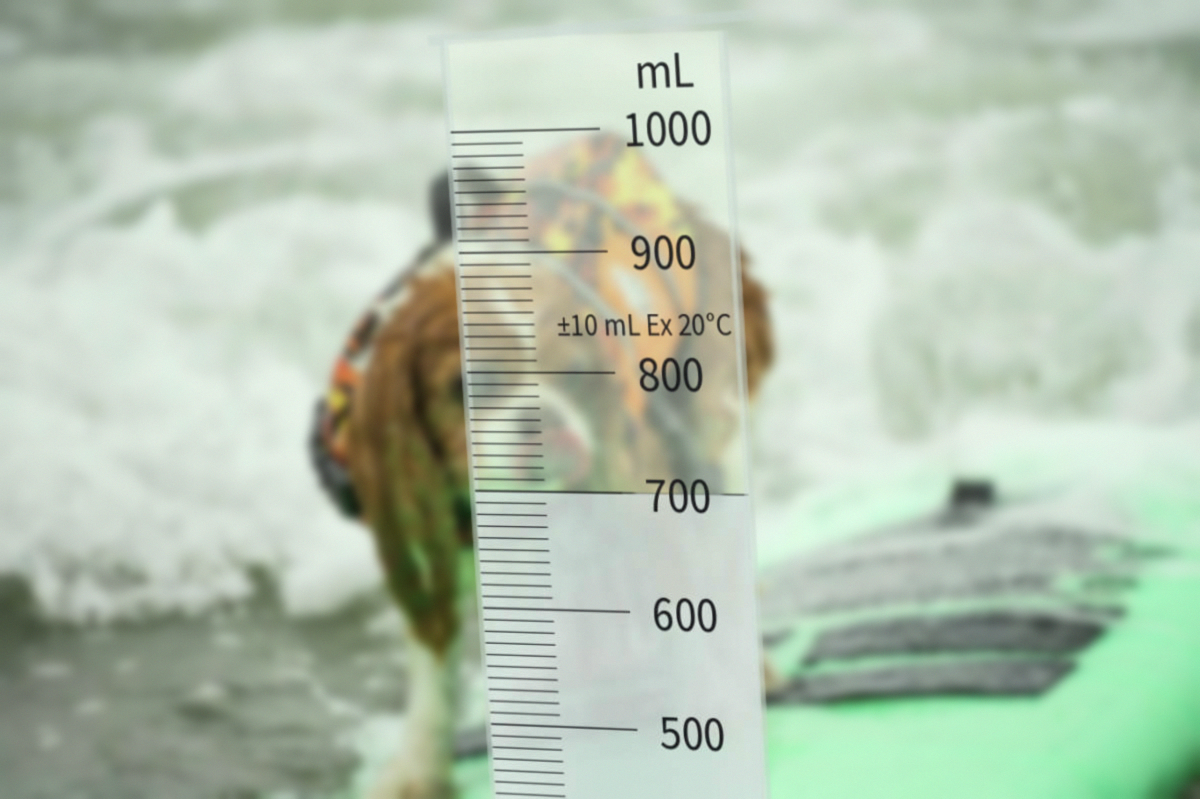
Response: 700
